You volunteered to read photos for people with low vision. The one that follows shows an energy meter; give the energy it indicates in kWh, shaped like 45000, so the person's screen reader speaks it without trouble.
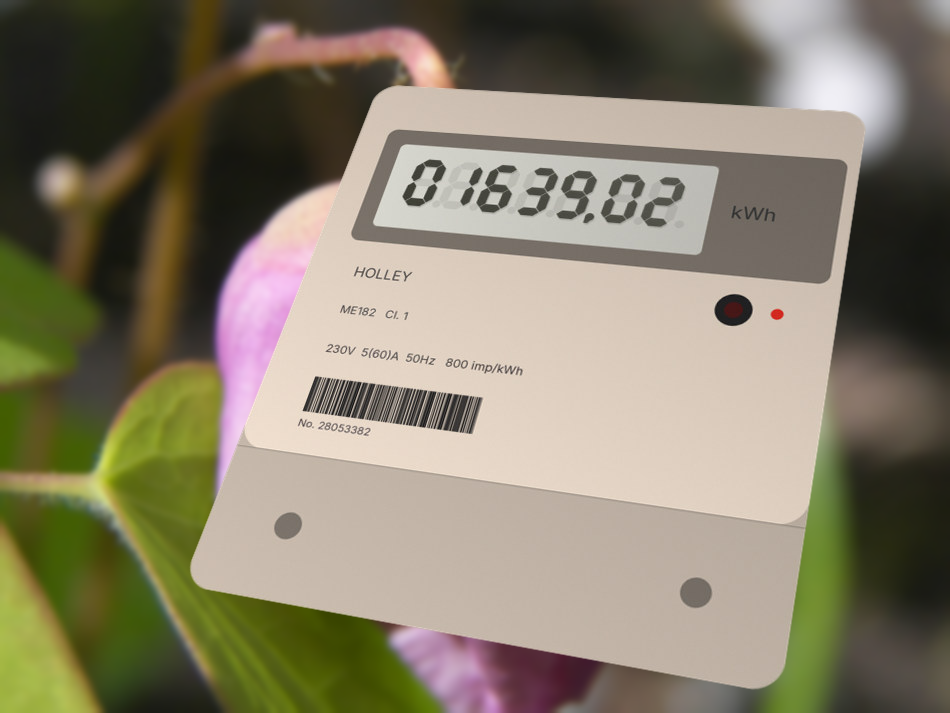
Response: 1639.02
